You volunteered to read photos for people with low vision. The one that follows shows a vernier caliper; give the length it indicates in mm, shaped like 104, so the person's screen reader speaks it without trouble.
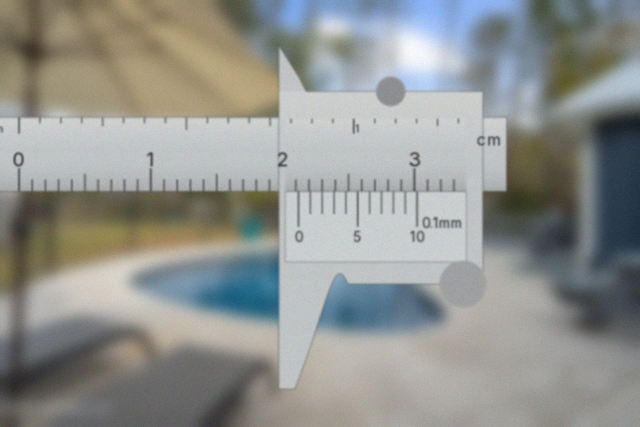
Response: 21.2
